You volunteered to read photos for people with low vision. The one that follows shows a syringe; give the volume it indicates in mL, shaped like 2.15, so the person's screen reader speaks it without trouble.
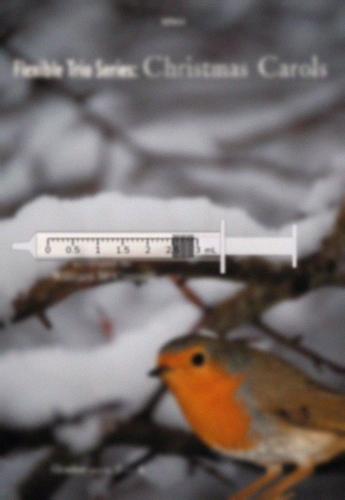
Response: 2.5
